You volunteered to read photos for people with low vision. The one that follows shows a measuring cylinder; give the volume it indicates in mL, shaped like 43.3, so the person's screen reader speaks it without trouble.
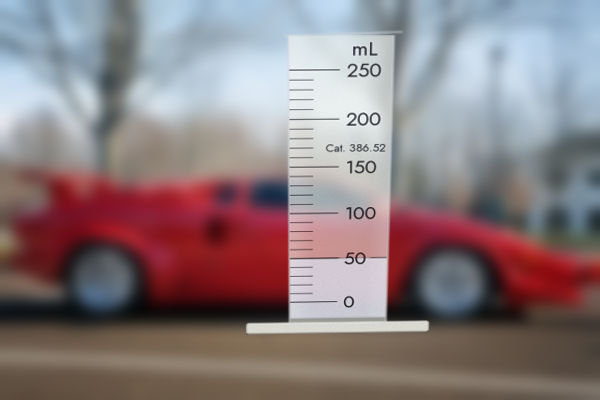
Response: 50
